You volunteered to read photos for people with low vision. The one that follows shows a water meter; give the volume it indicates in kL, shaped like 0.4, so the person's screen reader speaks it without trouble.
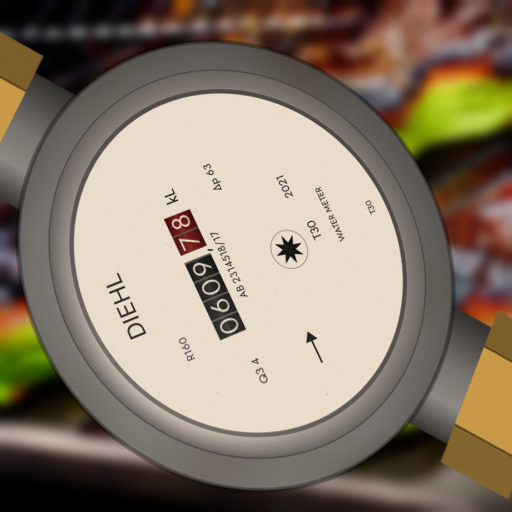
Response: 609.78
